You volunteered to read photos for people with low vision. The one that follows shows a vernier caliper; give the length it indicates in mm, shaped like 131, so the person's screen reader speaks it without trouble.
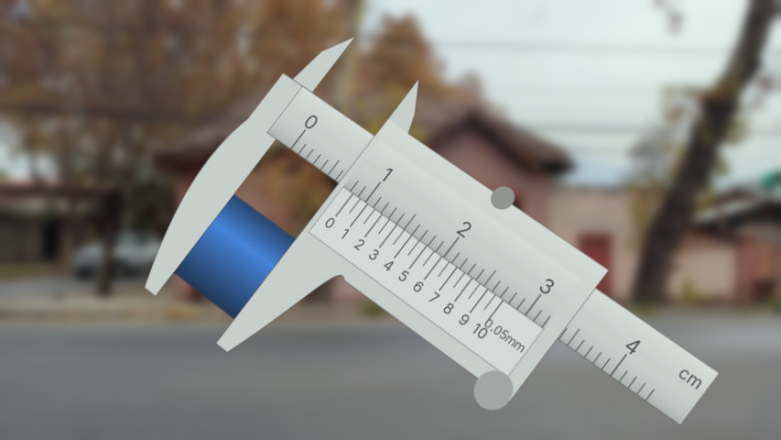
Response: 8.4
